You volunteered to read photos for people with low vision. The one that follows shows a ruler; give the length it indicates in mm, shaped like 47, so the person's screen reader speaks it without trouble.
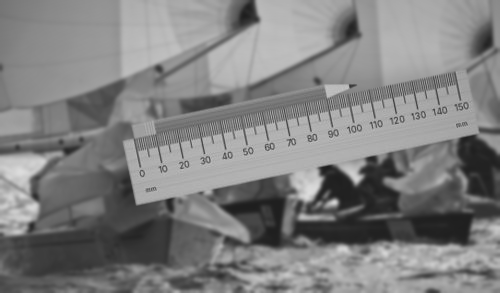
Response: 105
